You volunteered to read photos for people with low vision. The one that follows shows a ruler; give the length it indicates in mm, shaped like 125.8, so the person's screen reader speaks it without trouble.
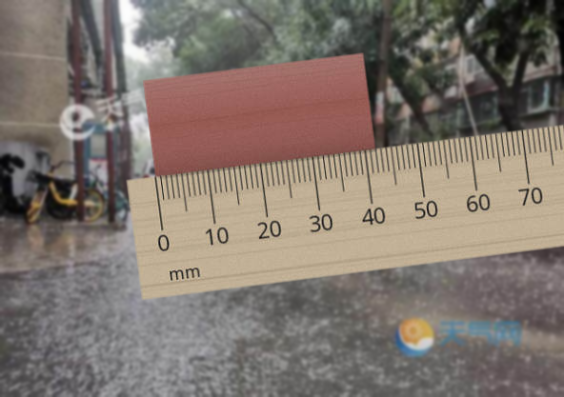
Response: 42
